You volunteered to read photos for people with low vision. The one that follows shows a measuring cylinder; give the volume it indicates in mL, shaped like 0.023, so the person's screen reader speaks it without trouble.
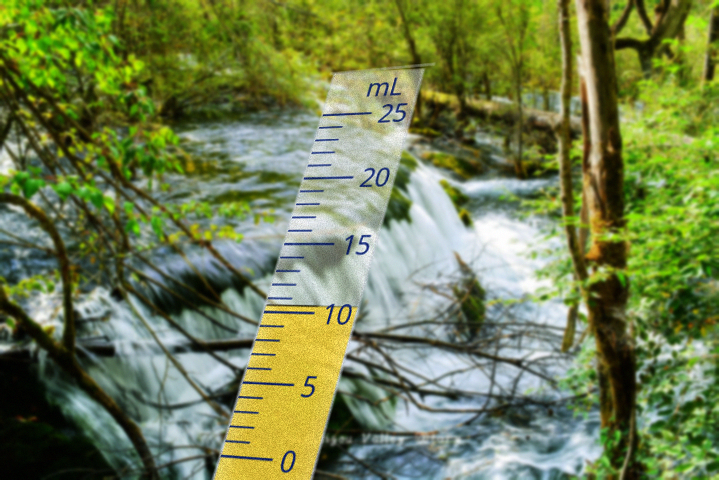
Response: 10.5
